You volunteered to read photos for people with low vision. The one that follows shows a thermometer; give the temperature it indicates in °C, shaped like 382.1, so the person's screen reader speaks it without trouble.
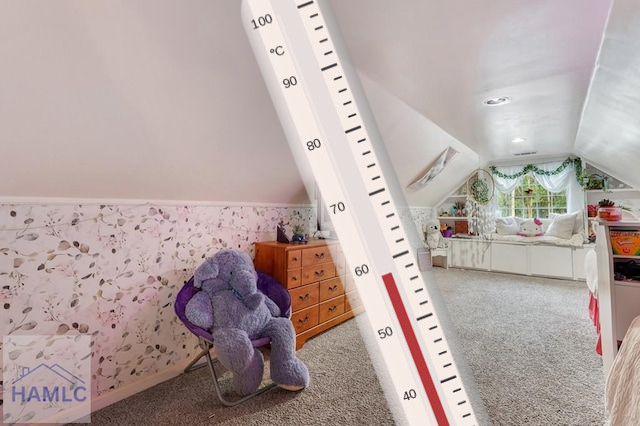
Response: 58
